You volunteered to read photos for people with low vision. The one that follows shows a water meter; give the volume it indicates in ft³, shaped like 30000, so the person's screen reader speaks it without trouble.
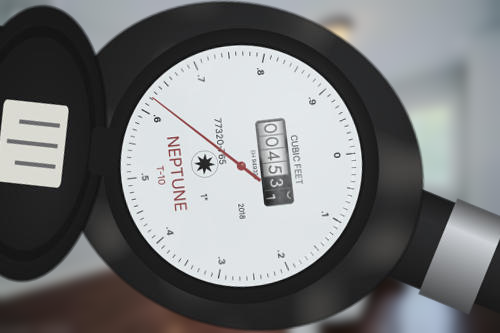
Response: 4530.62
